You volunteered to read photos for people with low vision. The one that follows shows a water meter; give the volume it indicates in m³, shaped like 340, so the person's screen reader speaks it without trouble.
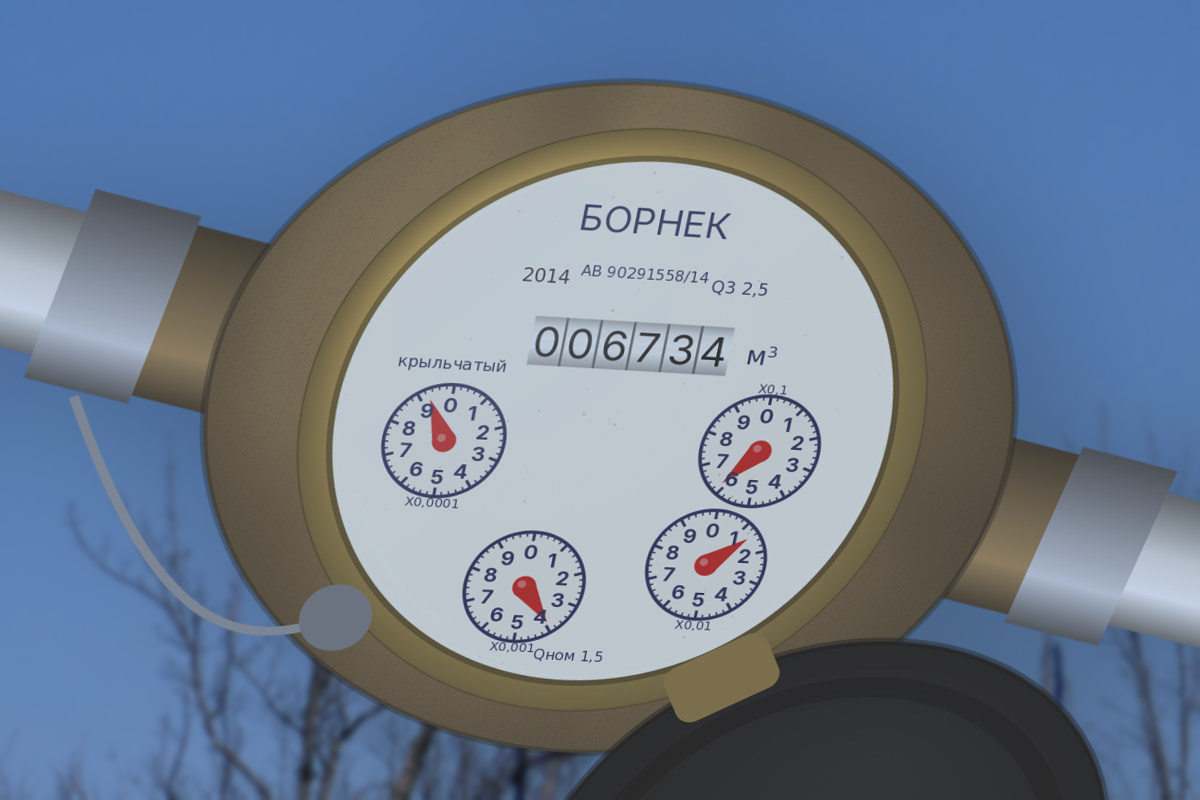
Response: 6734.6139
